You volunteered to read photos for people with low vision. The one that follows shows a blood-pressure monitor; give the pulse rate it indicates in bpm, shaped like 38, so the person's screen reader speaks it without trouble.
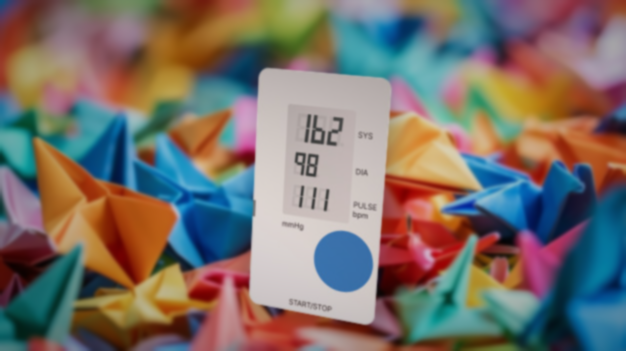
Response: 111
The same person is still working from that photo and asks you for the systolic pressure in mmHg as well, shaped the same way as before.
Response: 162
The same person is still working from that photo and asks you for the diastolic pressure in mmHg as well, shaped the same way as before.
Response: 98
